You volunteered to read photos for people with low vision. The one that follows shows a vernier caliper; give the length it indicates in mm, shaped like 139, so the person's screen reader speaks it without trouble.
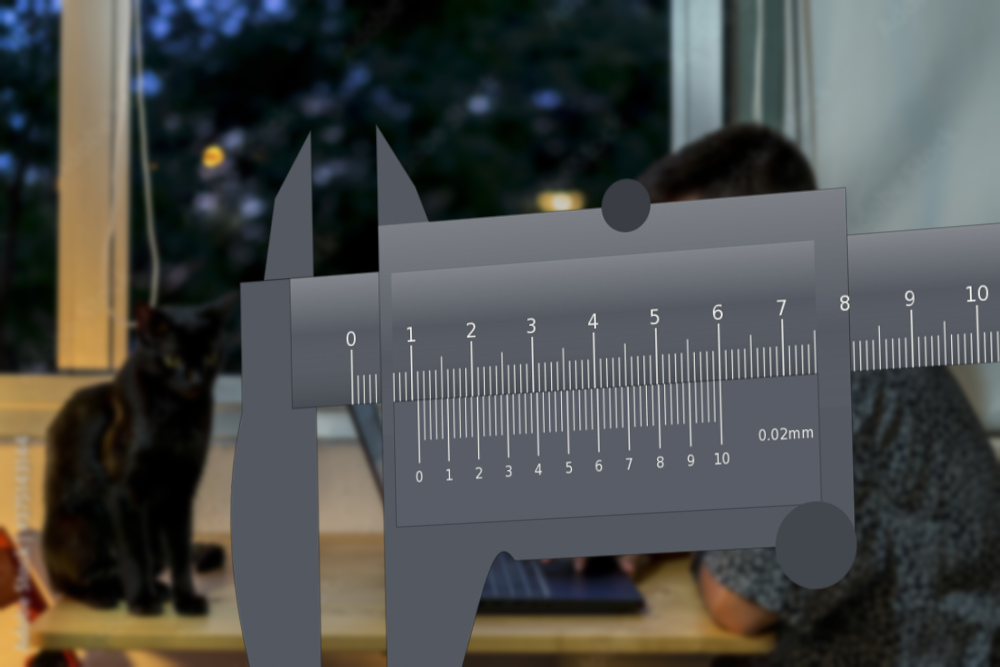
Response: 11.0
